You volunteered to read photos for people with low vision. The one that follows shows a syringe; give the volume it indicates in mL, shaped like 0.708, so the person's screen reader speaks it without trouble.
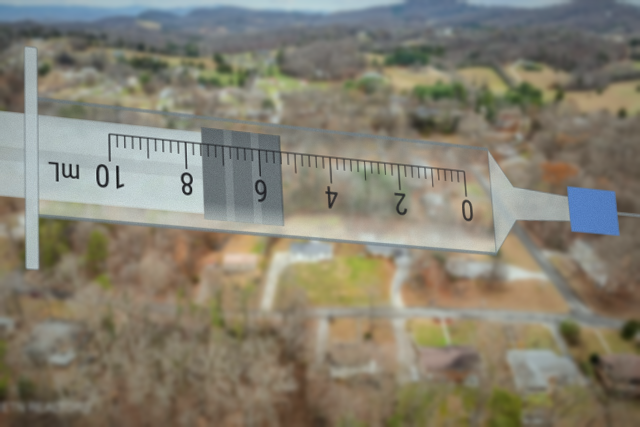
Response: 5.4
